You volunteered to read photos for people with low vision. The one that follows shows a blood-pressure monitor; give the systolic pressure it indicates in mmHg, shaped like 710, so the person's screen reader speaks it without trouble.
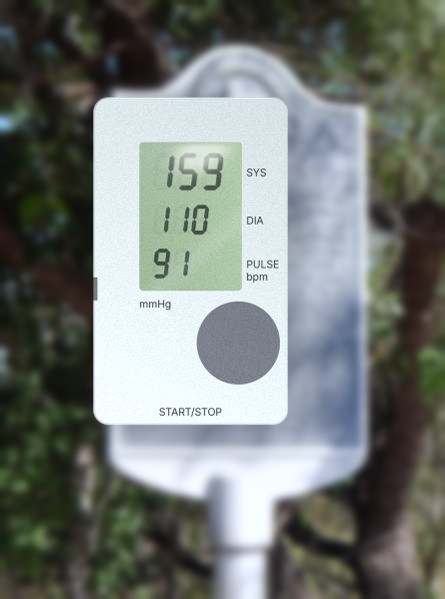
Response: 159
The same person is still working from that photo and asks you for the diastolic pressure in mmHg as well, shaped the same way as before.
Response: 110
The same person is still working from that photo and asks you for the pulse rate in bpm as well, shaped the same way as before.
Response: 91
